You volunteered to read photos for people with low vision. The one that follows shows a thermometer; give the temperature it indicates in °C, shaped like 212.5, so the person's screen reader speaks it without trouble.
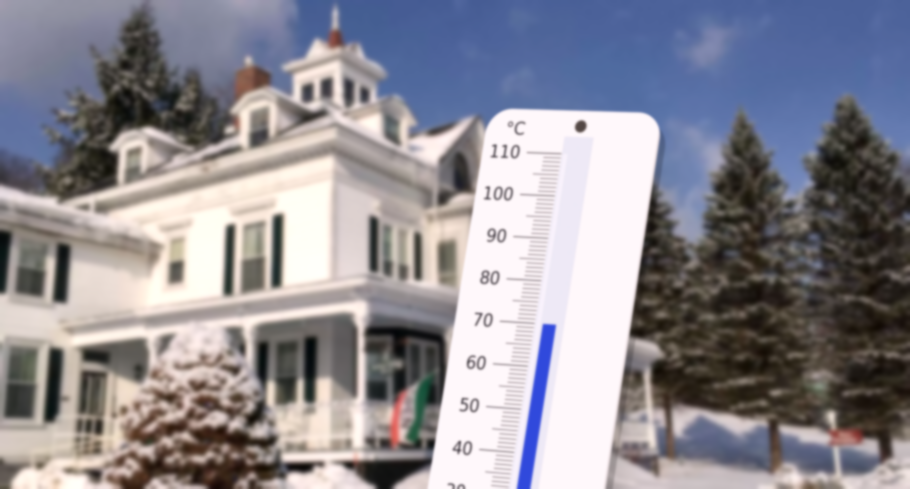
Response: 70
